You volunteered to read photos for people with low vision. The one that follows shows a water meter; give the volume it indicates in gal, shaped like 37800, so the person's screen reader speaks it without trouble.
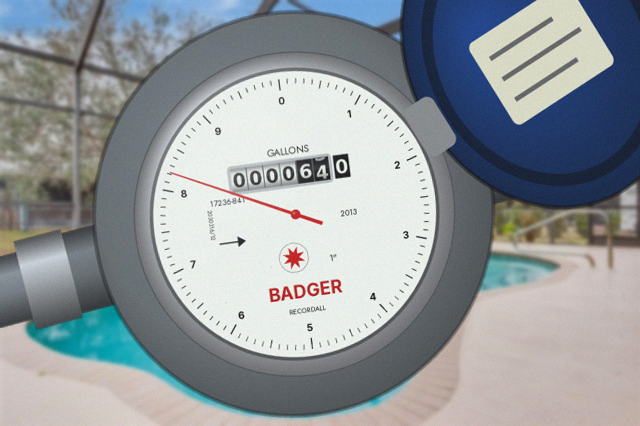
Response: 638.2
